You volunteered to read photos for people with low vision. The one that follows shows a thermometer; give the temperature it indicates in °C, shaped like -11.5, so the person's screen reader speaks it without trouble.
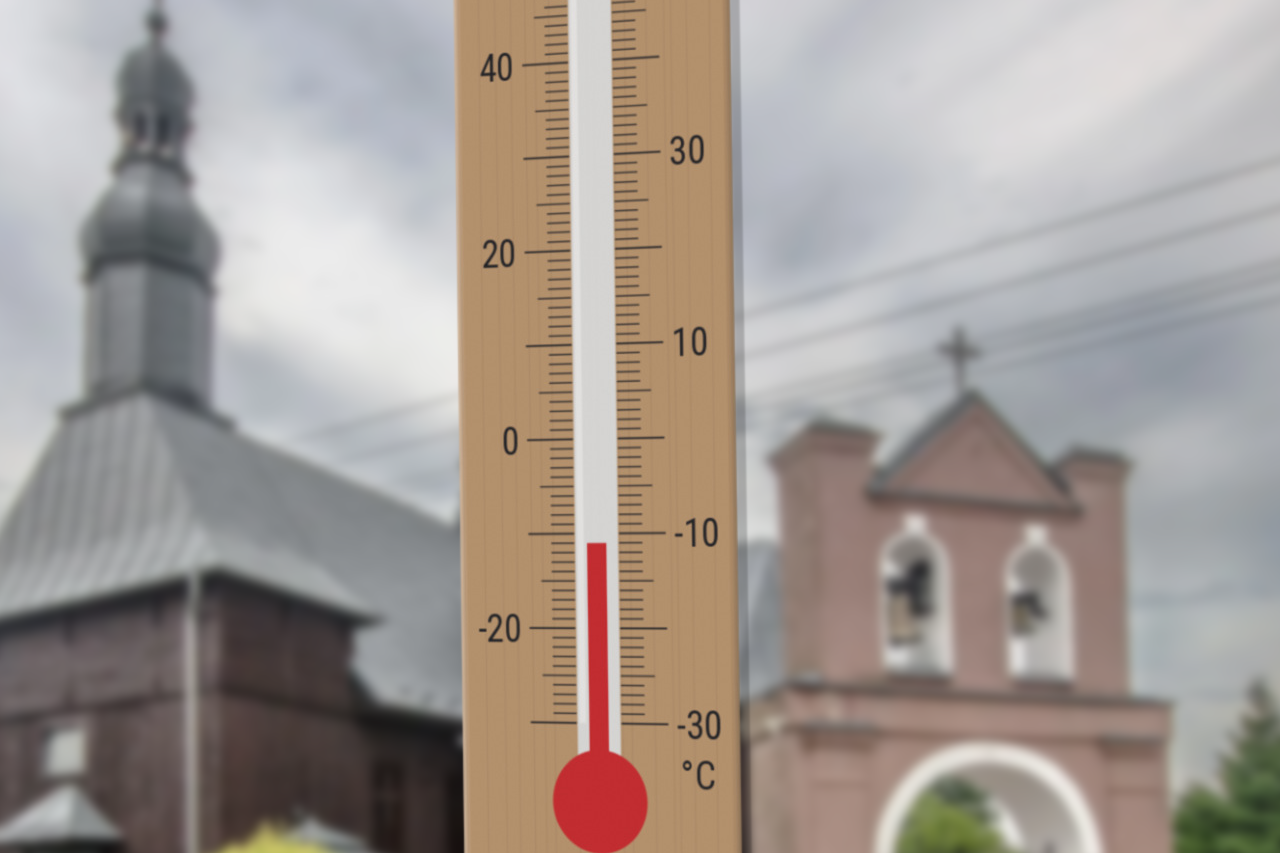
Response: -11
